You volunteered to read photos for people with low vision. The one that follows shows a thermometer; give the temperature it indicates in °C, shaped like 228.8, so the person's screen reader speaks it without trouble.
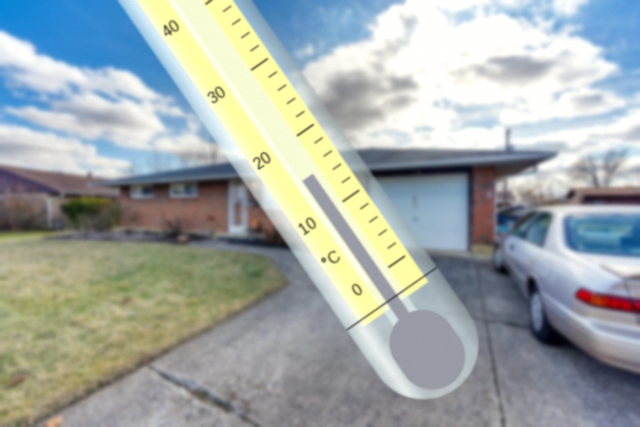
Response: 15
